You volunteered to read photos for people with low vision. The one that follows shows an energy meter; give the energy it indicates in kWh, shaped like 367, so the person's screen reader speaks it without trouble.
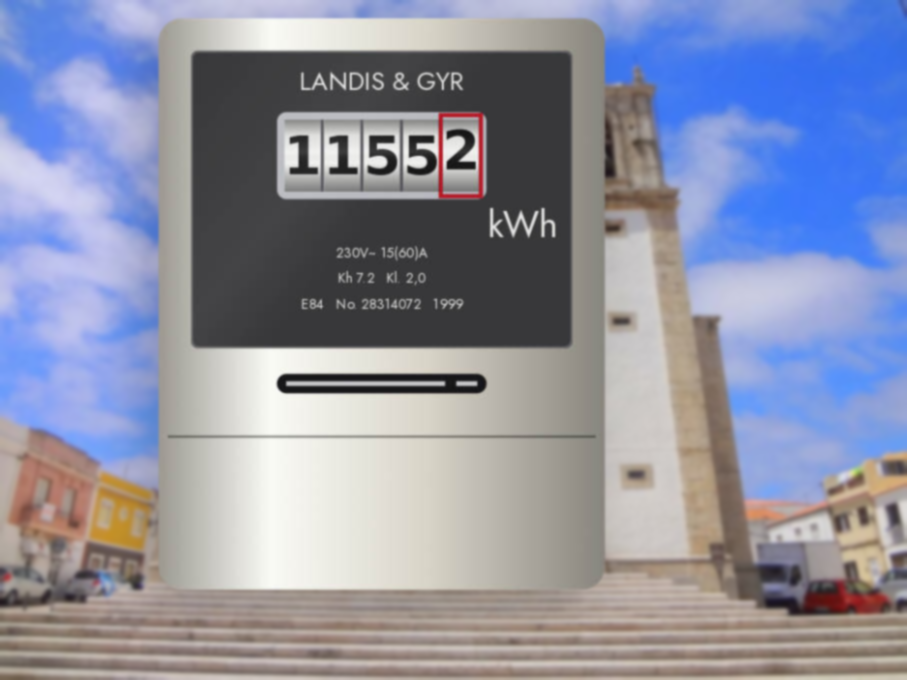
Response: 1155.2
